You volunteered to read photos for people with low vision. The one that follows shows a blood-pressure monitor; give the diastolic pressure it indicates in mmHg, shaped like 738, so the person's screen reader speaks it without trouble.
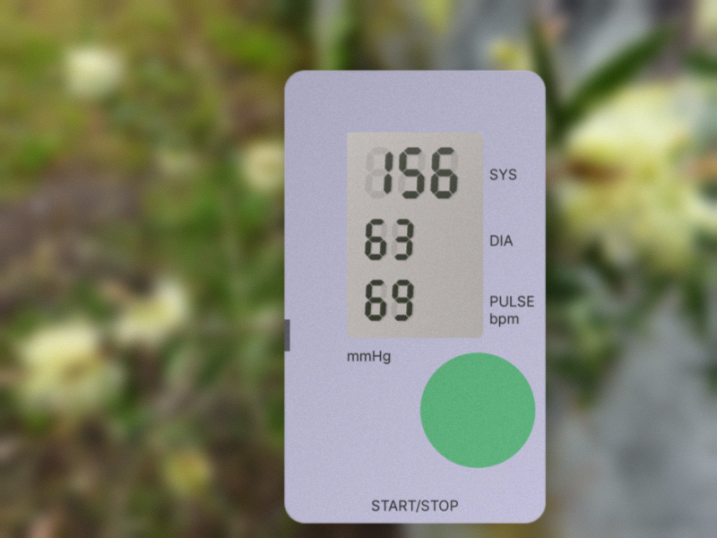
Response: 63
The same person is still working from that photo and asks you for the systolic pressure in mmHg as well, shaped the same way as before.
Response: 156
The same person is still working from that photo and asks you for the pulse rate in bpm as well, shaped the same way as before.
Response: 69
